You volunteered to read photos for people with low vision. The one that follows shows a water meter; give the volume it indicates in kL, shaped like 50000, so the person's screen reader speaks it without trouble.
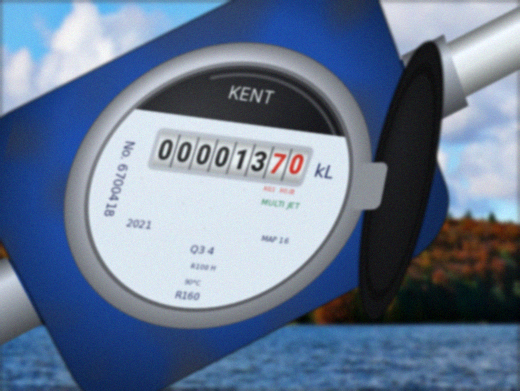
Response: 13.70
